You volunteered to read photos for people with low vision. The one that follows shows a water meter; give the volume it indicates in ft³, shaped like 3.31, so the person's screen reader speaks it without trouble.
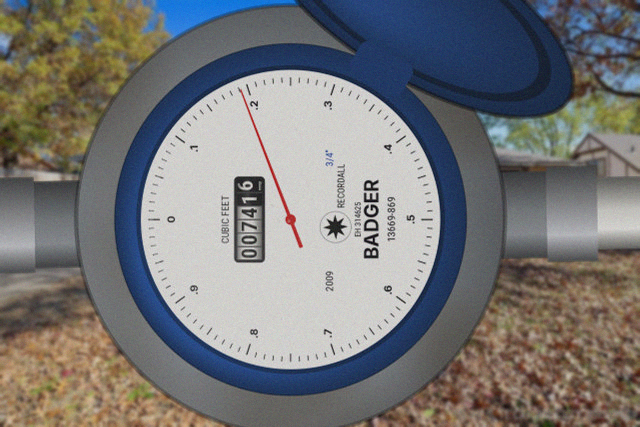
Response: 7416.19
